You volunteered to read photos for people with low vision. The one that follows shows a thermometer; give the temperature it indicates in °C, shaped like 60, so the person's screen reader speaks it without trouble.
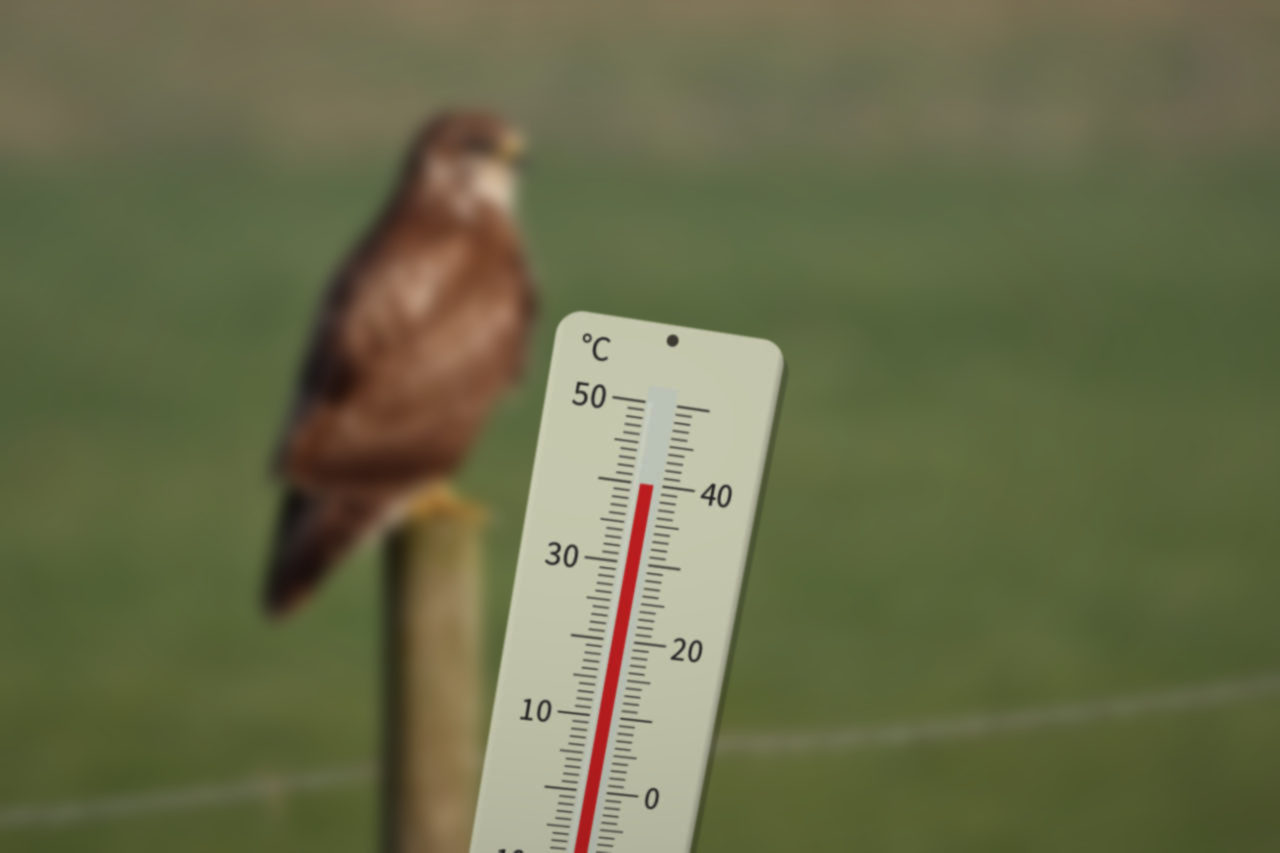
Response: 40
